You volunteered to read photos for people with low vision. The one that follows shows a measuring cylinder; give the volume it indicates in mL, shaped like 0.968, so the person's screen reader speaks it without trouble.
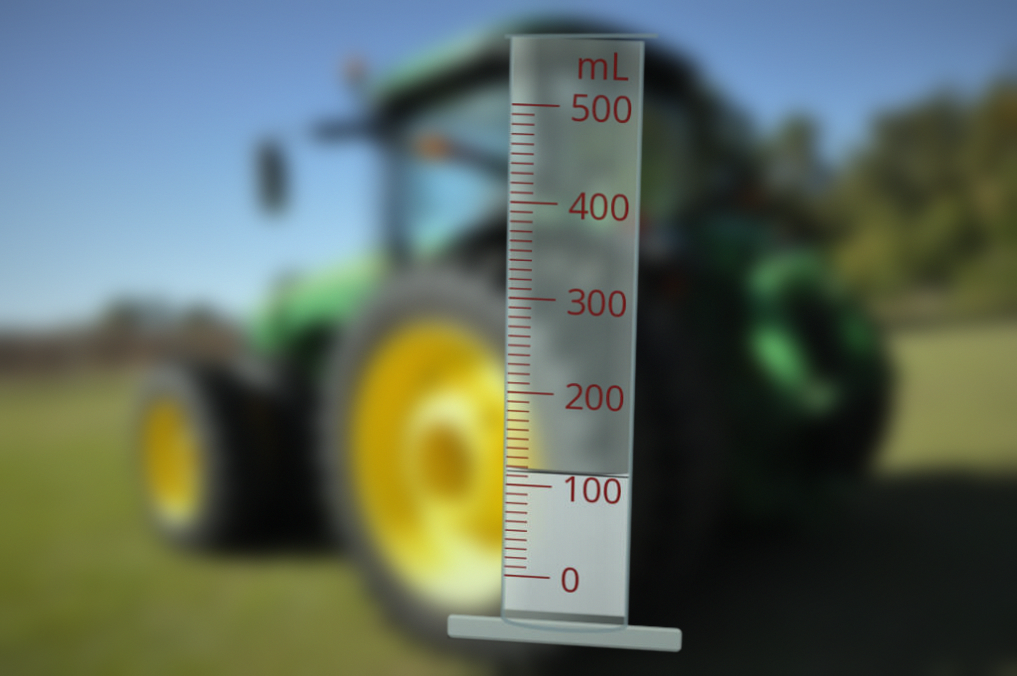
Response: 115
